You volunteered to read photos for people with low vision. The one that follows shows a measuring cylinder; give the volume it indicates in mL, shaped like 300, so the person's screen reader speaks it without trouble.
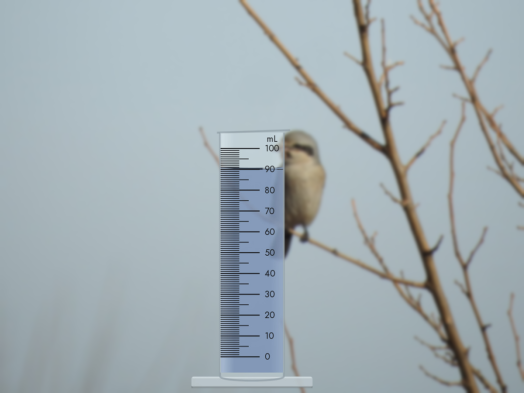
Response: 90
